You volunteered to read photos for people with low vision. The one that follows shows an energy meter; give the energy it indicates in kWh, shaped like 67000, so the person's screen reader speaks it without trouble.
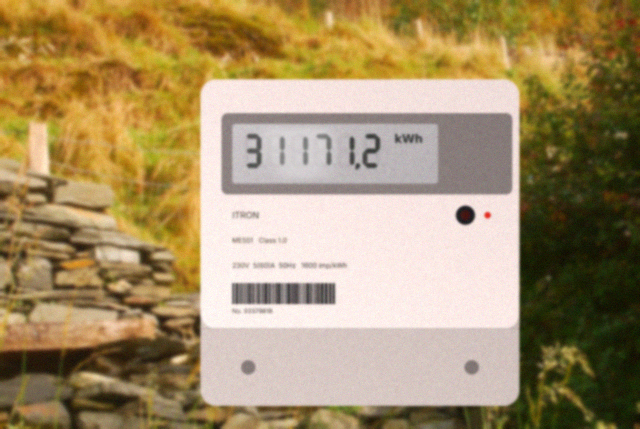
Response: 31171.2
